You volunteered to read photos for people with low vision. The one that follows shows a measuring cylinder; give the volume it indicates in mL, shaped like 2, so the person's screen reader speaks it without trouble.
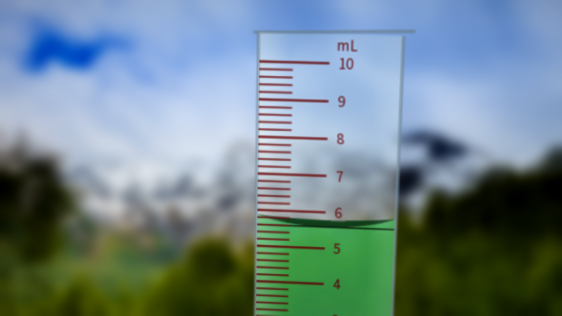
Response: 5.6
